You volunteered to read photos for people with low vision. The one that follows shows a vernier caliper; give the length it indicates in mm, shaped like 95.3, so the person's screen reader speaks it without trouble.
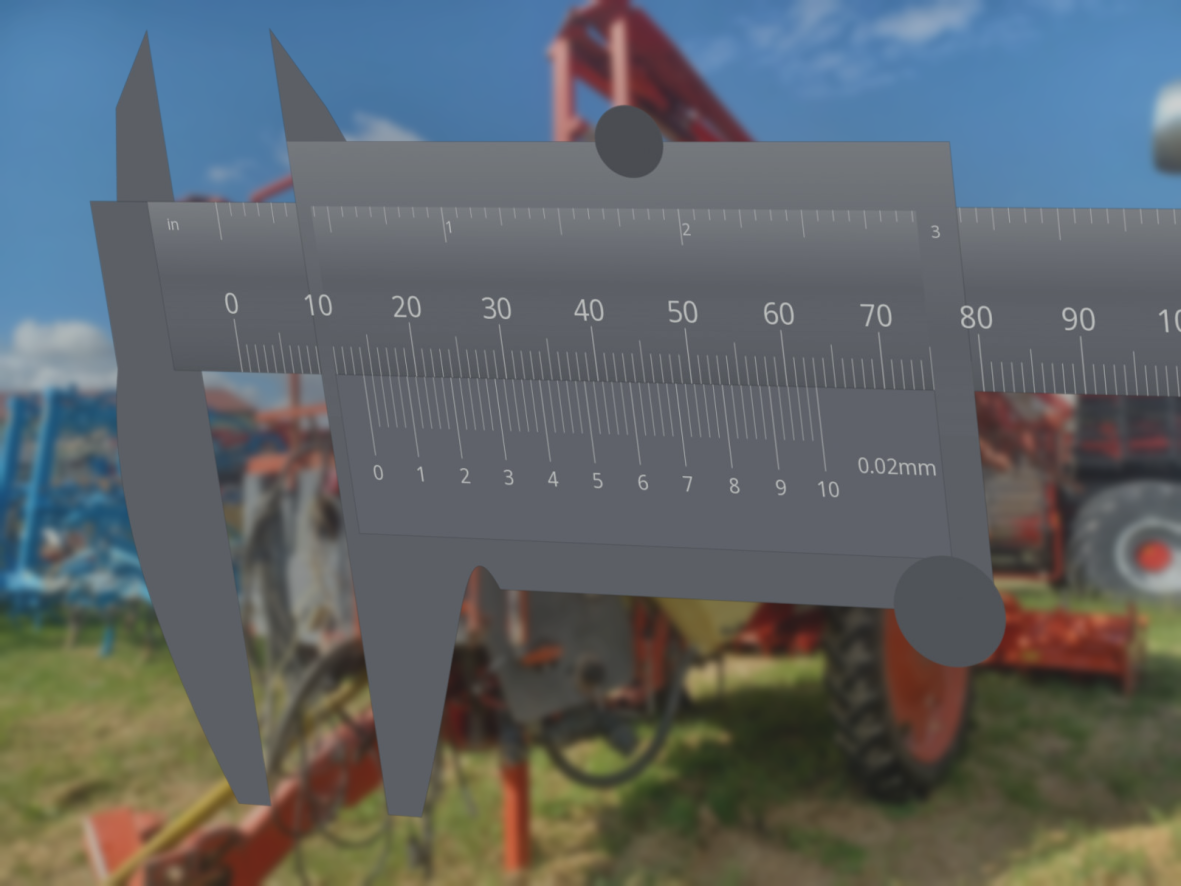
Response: 14.0
